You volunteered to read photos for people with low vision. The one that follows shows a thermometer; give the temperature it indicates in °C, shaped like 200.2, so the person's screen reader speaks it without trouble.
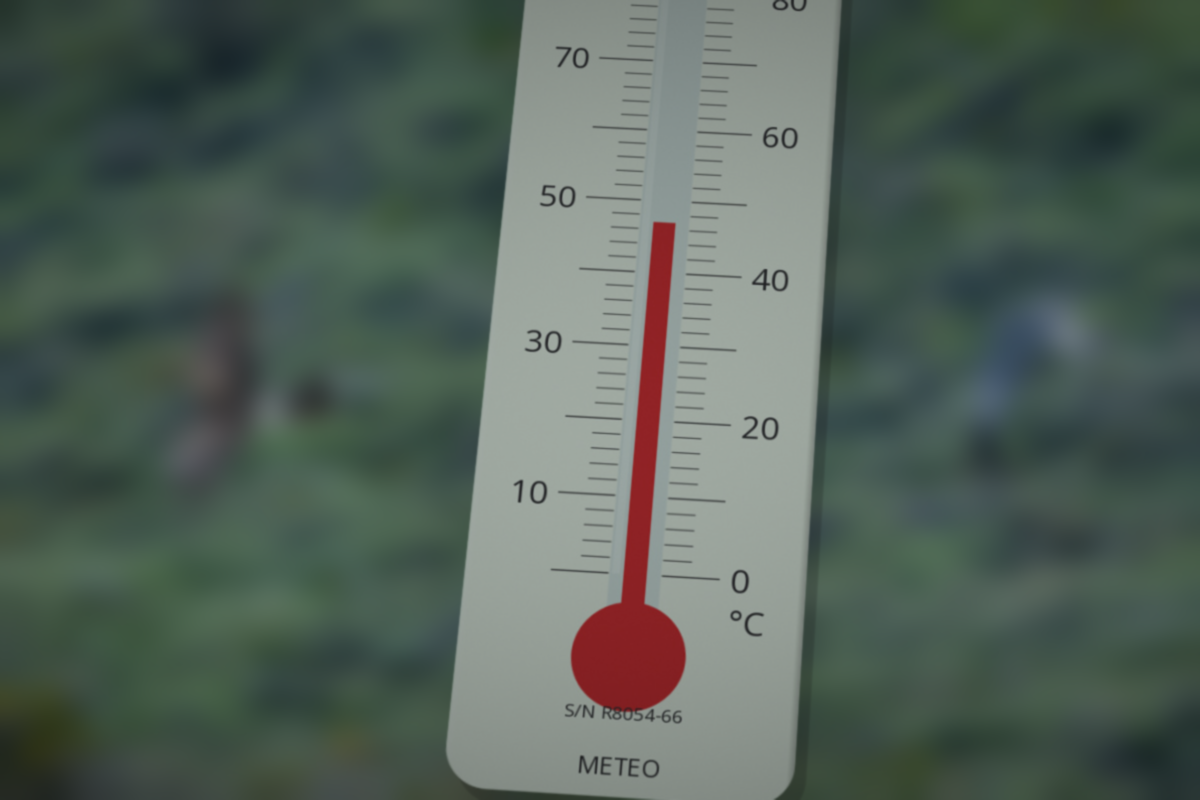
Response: 47
